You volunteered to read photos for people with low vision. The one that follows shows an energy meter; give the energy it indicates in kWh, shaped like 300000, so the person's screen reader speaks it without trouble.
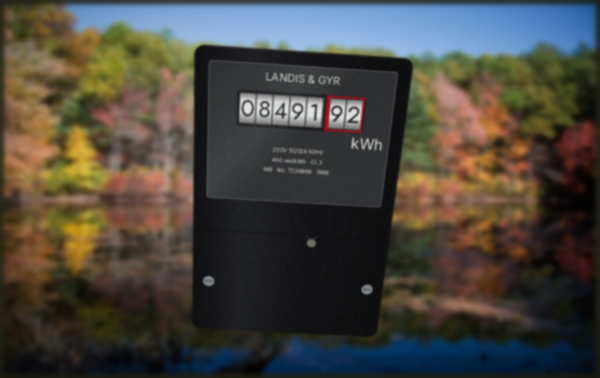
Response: 8491.92
